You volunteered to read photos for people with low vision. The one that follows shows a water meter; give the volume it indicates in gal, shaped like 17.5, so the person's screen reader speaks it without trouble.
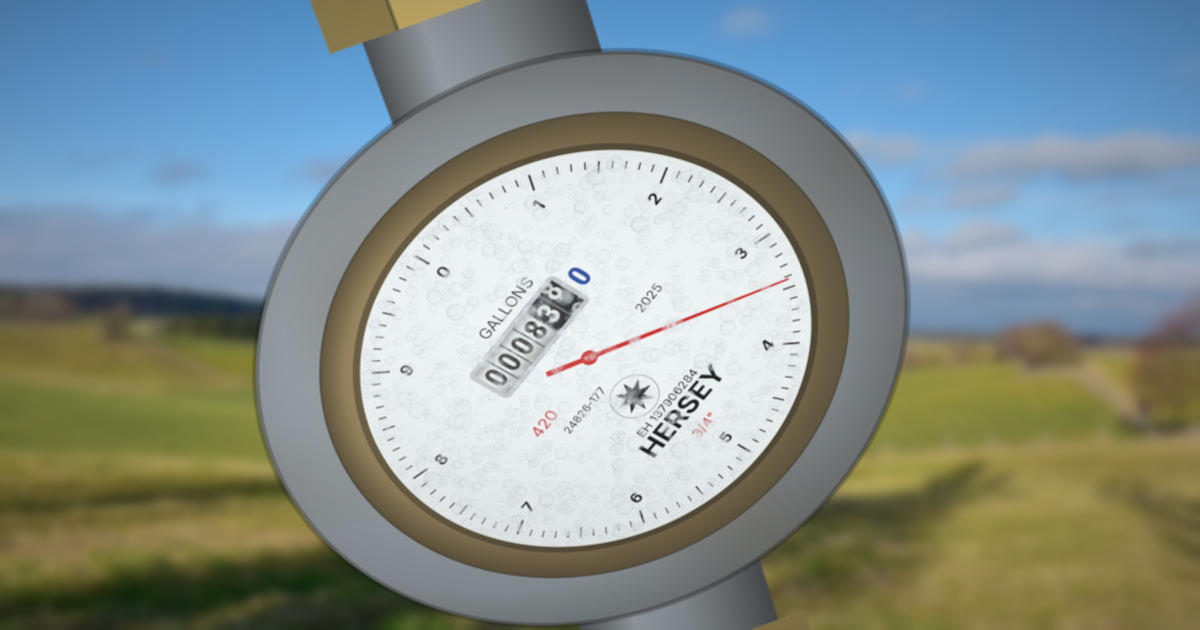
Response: 8383.4
